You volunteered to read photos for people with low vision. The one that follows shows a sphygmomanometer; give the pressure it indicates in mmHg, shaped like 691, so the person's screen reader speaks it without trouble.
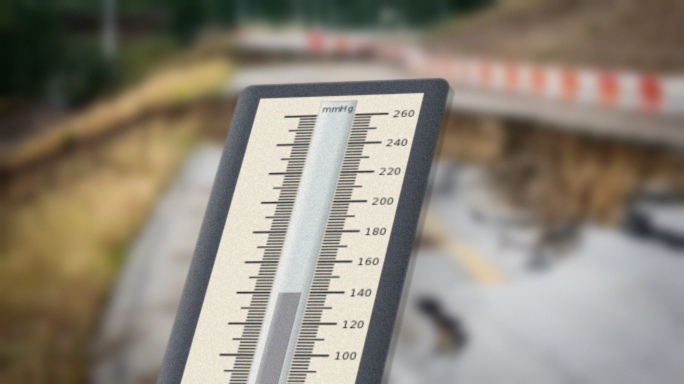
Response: 140
